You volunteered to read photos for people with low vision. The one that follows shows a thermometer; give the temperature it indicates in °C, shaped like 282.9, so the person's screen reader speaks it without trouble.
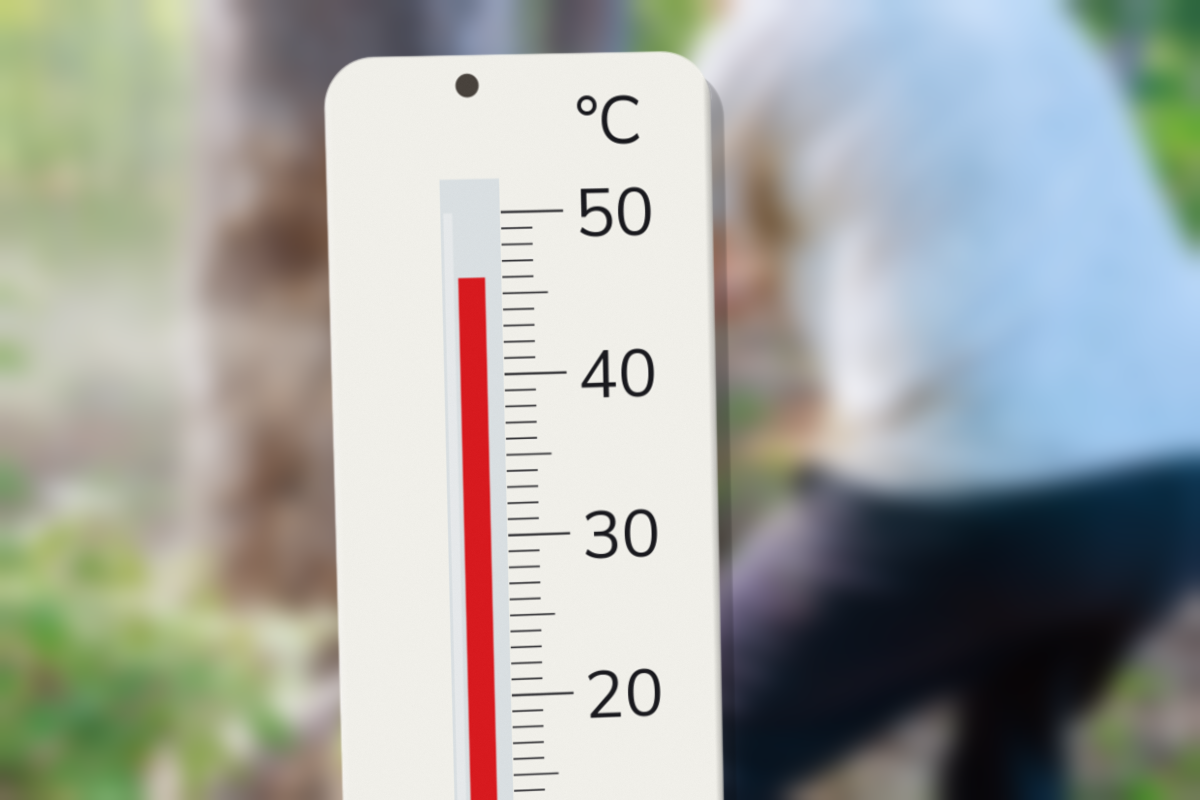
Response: 46
